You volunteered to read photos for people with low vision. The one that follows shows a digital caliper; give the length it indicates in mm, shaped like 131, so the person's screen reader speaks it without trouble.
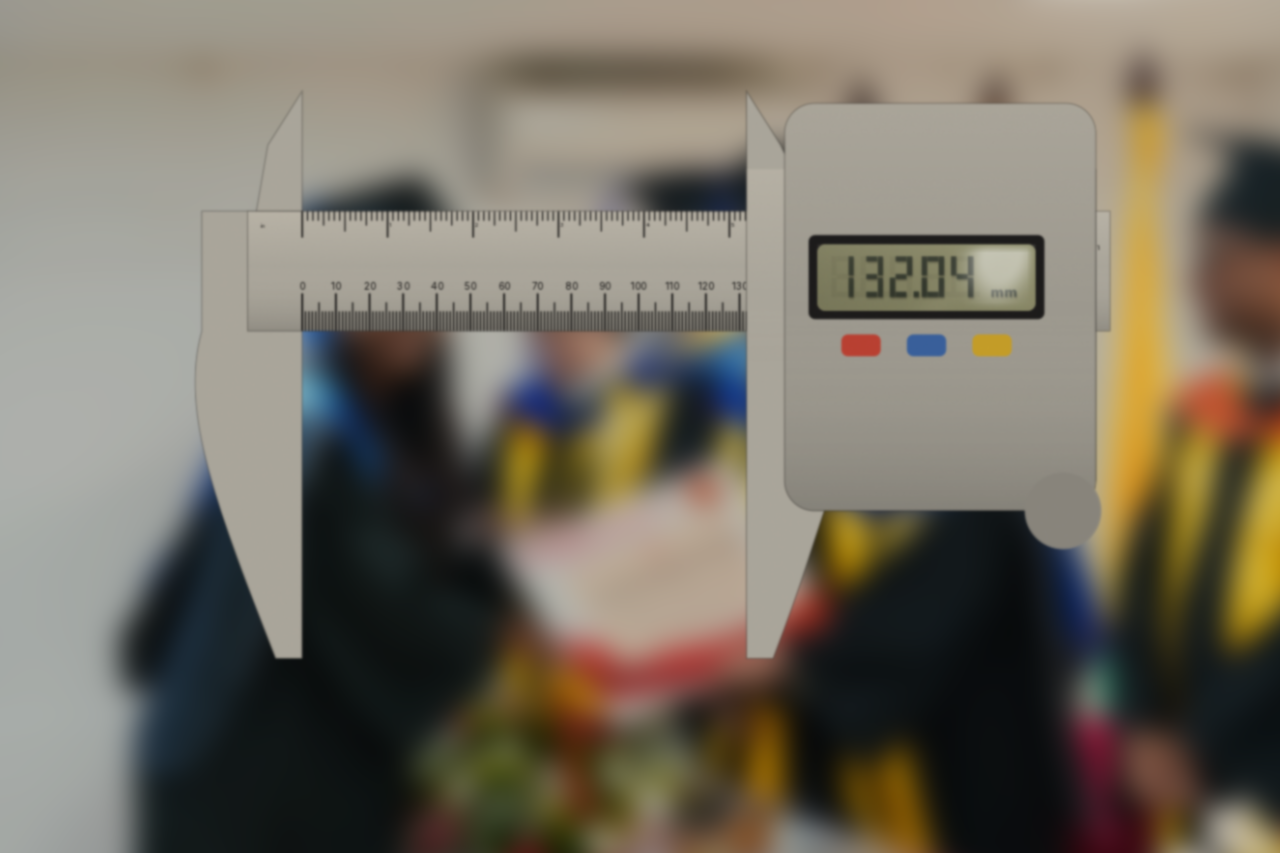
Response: 132.04
